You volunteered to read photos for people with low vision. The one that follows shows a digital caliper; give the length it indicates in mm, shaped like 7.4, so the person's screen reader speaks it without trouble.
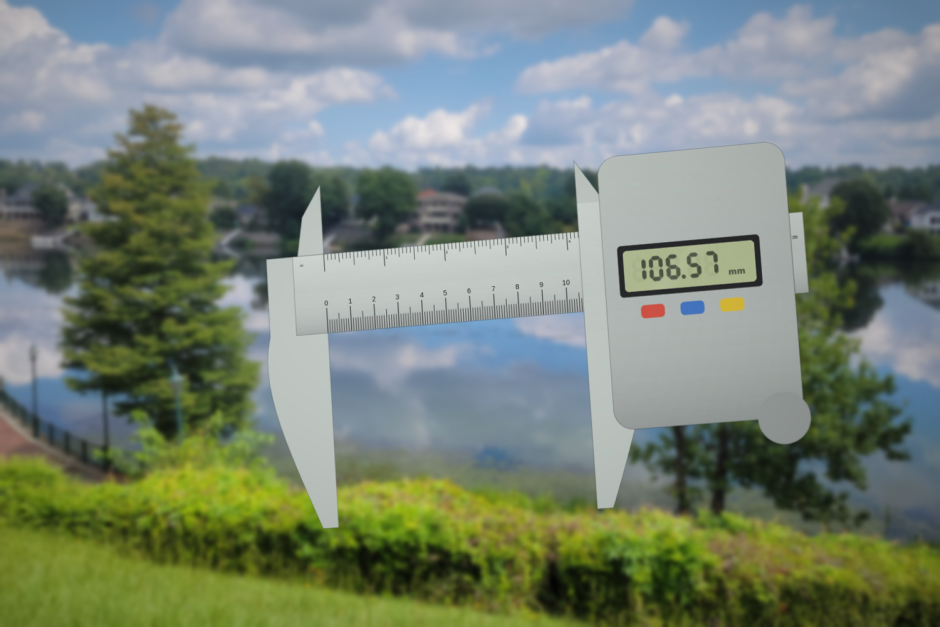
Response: 106.57
